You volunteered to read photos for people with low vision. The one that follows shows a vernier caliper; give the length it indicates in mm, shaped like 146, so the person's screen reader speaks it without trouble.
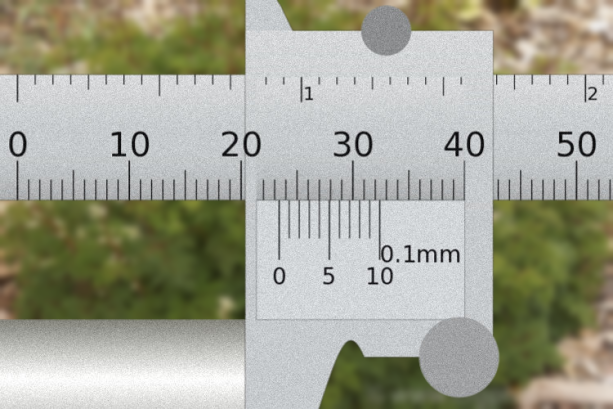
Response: 23.4
